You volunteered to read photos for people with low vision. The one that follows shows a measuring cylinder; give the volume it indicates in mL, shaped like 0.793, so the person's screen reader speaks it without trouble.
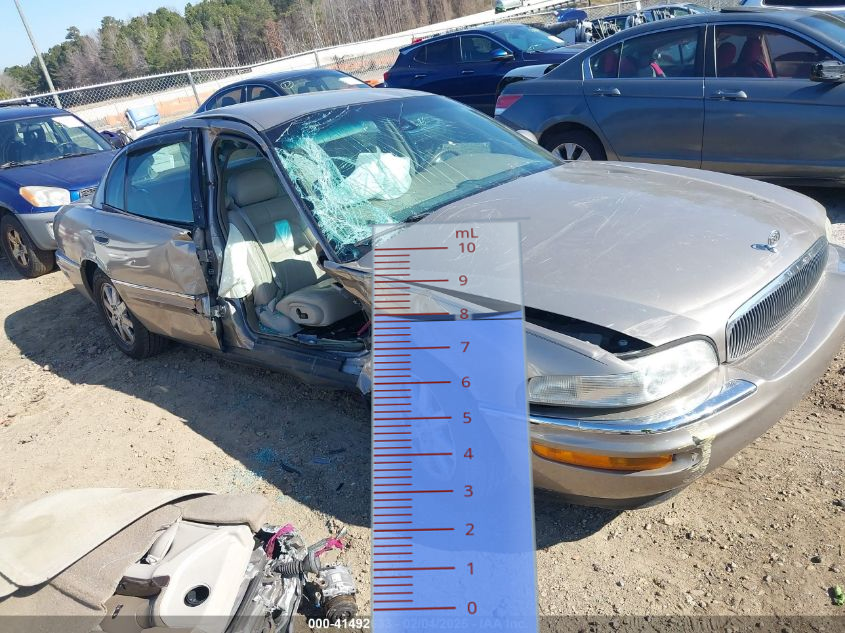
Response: 7.8
